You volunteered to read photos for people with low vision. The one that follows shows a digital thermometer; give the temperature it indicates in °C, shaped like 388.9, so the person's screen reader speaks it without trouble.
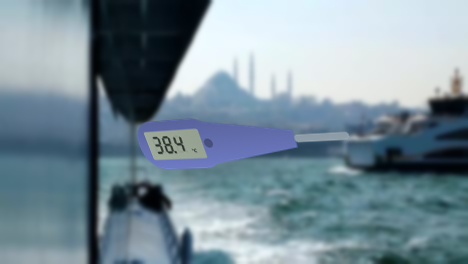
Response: 38.4
